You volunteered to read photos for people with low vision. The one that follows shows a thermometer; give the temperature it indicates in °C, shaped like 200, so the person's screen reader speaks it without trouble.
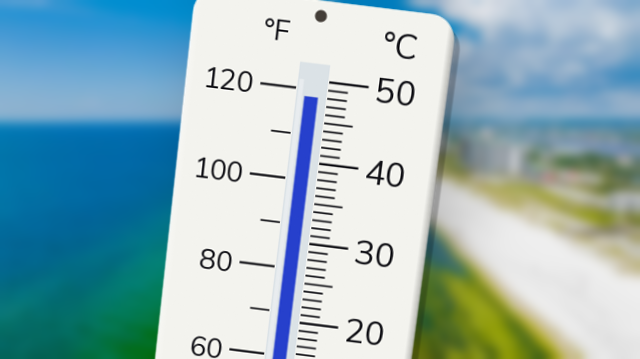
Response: 48
